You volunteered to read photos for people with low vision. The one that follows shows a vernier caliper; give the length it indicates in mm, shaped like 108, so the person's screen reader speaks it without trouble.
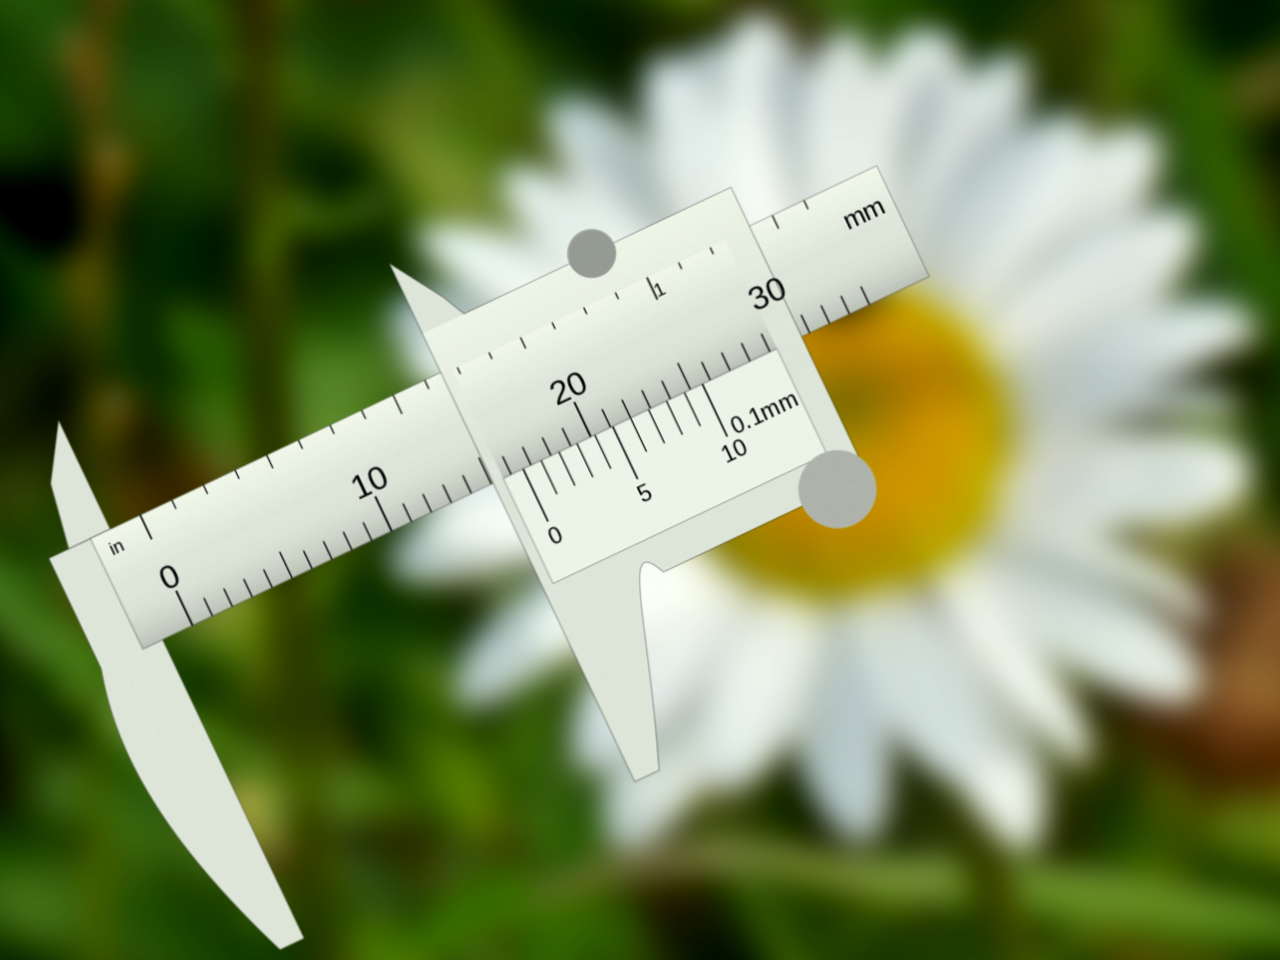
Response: 16.6
